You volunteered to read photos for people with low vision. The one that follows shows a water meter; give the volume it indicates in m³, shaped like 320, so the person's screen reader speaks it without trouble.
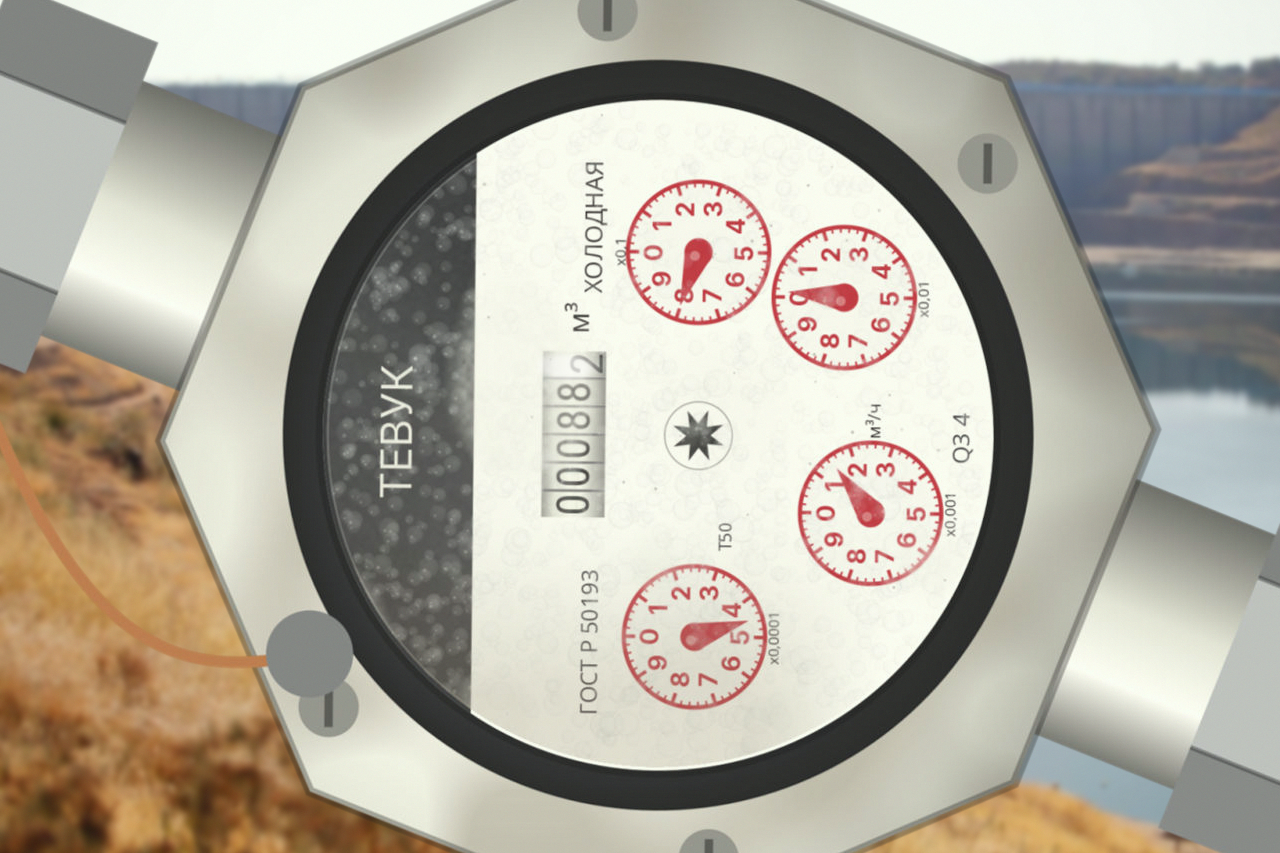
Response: 881.8014
